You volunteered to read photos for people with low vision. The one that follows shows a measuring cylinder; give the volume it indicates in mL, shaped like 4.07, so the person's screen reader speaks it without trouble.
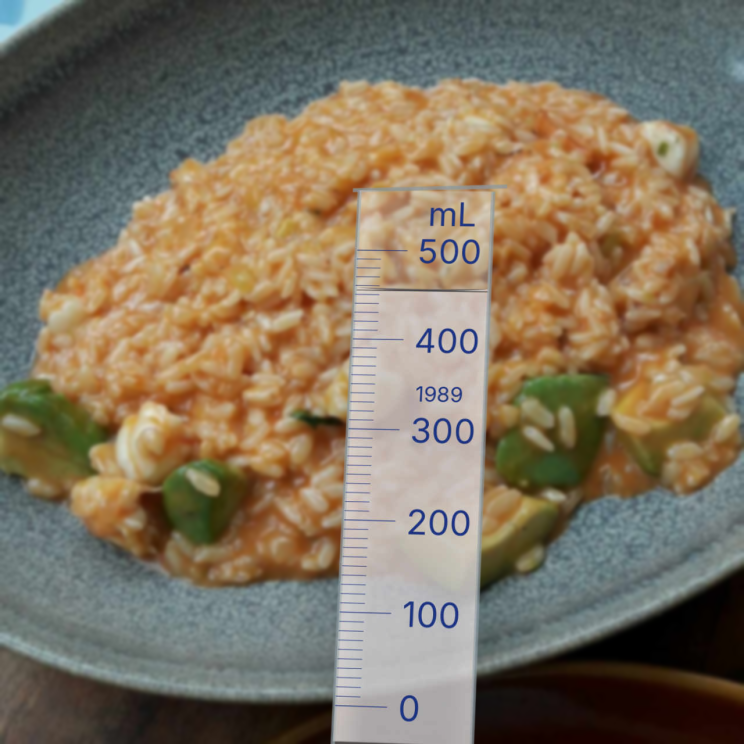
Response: 455
